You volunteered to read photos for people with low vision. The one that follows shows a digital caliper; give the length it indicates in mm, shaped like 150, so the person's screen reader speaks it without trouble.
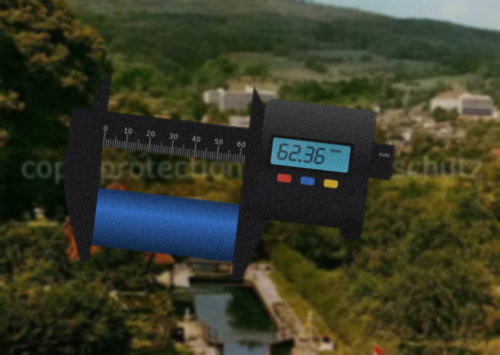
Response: 62.36
